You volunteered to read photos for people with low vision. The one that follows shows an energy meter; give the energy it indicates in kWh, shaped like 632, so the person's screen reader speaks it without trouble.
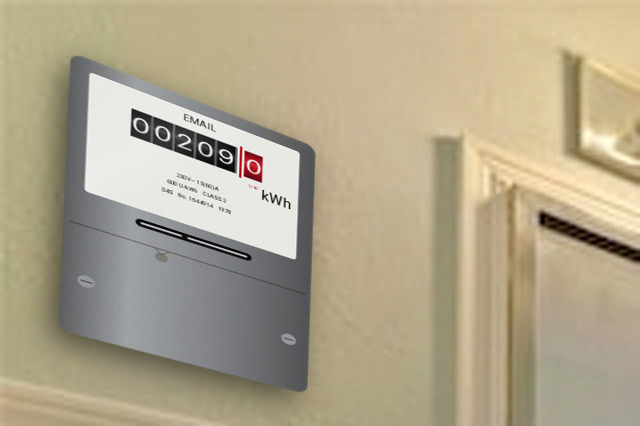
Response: 209.0
